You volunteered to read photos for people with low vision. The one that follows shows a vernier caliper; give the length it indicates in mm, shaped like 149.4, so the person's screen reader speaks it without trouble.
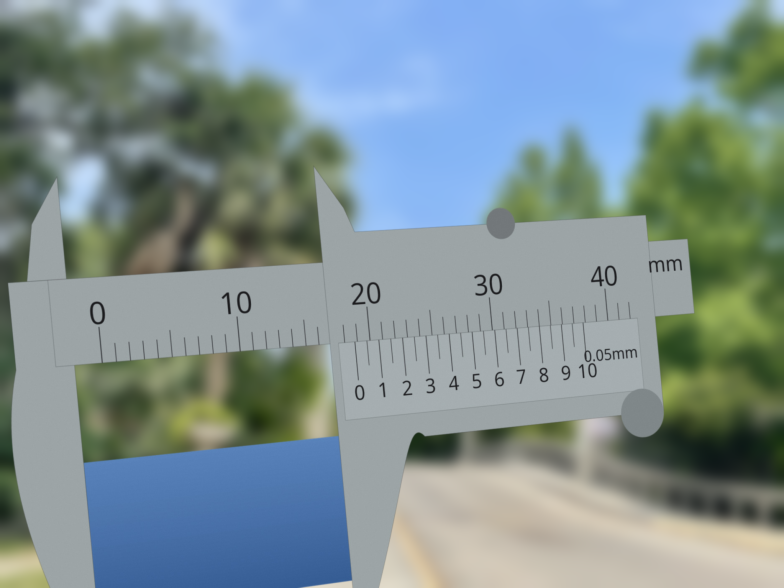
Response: 18.8
